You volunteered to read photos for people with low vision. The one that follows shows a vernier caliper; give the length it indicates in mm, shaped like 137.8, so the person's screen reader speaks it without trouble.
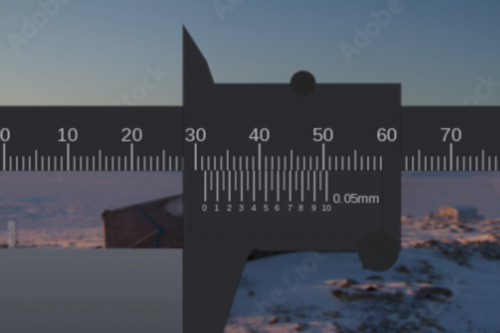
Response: 31.5
